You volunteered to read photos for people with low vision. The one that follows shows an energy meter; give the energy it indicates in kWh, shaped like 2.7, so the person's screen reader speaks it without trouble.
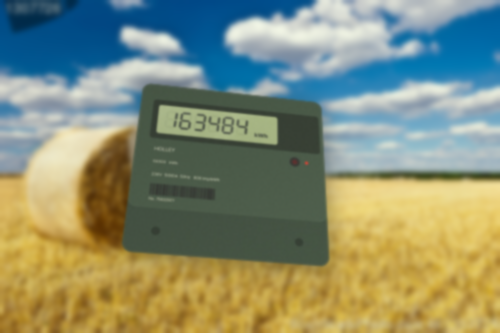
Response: 163484
